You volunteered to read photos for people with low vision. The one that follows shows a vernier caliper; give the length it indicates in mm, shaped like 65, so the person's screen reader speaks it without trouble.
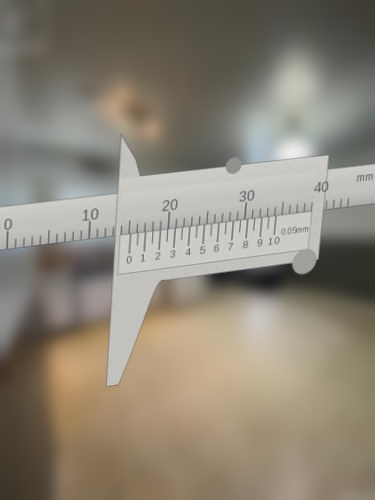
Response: 15.2
